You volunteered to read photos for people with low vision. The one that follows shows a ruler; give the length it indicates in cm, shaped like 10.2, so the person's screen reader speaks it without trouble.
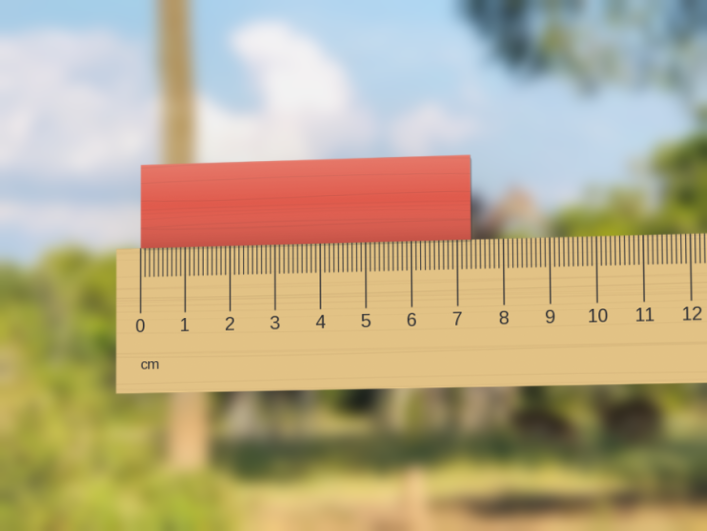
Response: 7.3
